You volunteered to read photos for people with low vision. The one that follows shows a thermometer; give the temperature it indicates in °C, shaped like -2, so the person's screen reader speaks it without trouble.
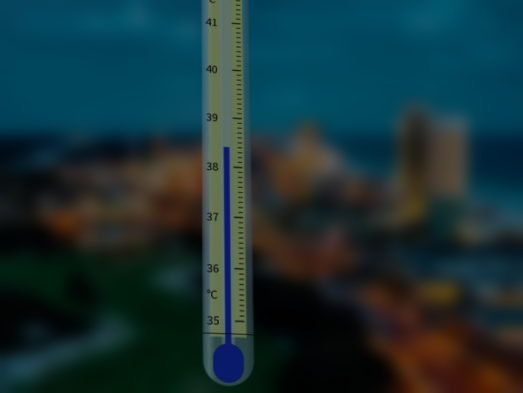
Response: 38.4
